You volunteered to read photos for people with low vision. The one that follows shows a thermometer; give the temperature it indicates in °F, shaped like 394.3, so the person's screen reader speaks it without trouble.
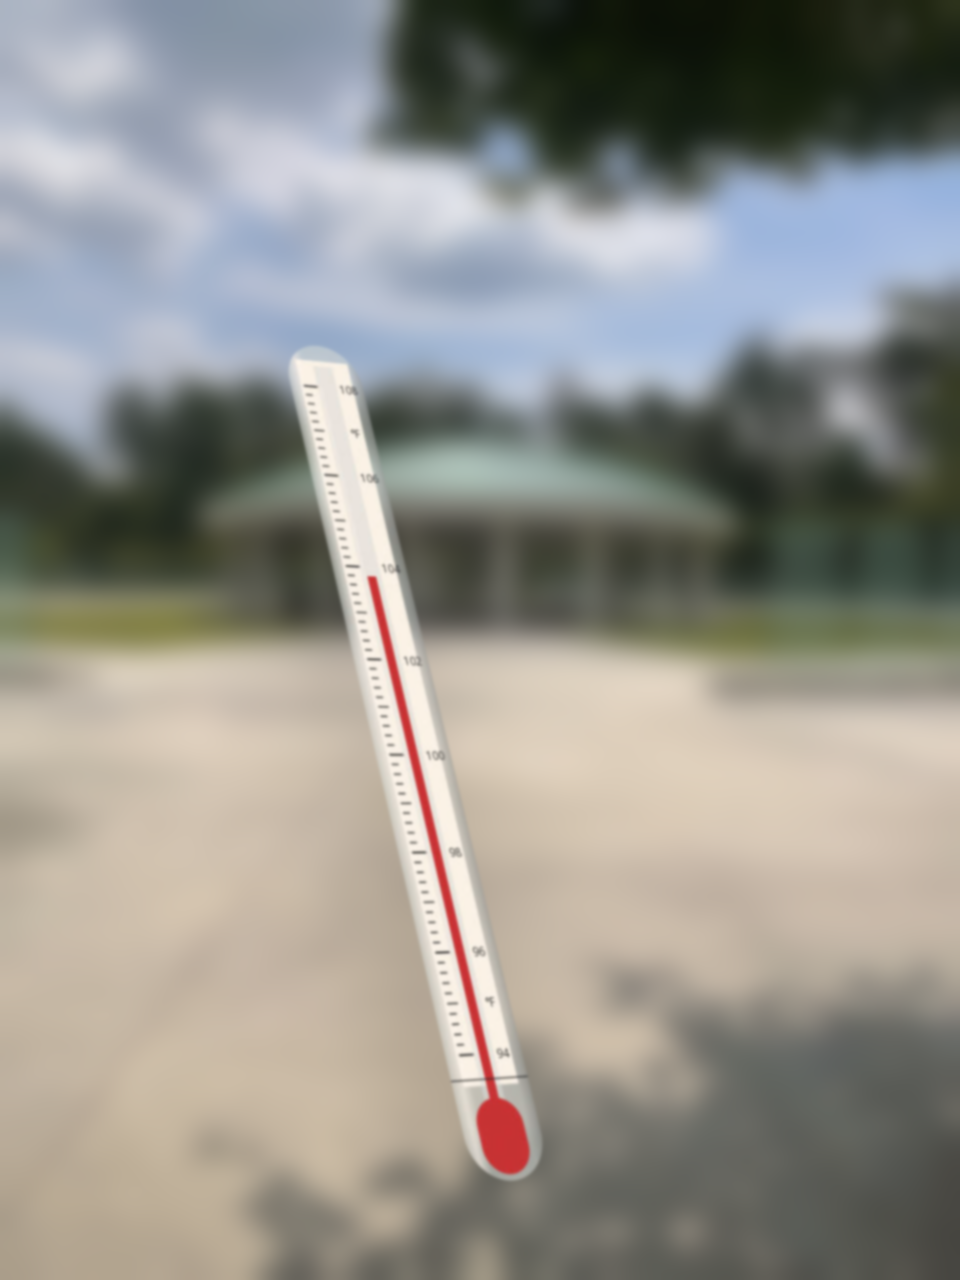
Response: 103.8
